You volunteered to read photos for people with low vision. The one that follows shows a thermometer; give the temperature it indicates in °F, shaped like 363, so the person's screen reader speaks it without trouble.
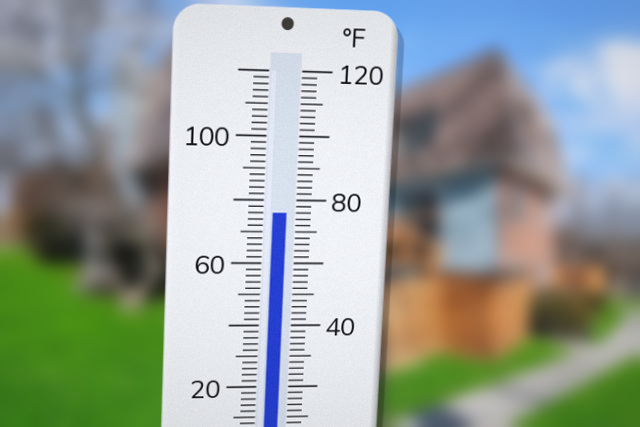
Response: 76
